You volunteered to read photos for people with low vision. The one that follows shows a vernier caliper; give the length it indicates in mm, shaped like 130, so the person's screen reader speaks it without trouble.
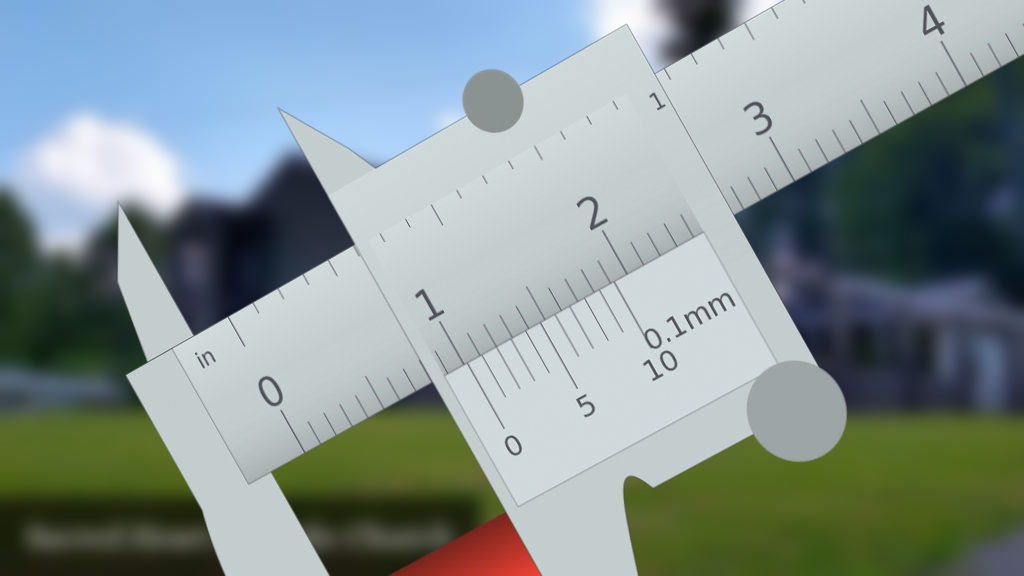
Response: 10.2
